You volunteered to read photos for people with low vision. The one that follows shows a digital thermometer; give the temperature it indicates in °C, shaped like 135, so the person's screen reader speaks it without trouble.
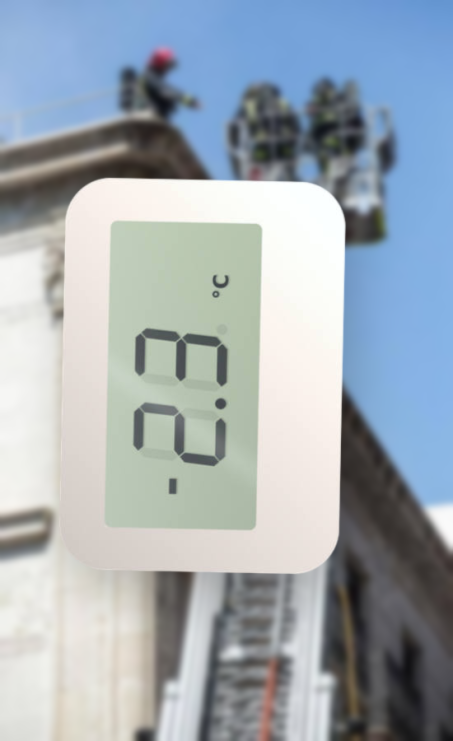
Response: -2.3
